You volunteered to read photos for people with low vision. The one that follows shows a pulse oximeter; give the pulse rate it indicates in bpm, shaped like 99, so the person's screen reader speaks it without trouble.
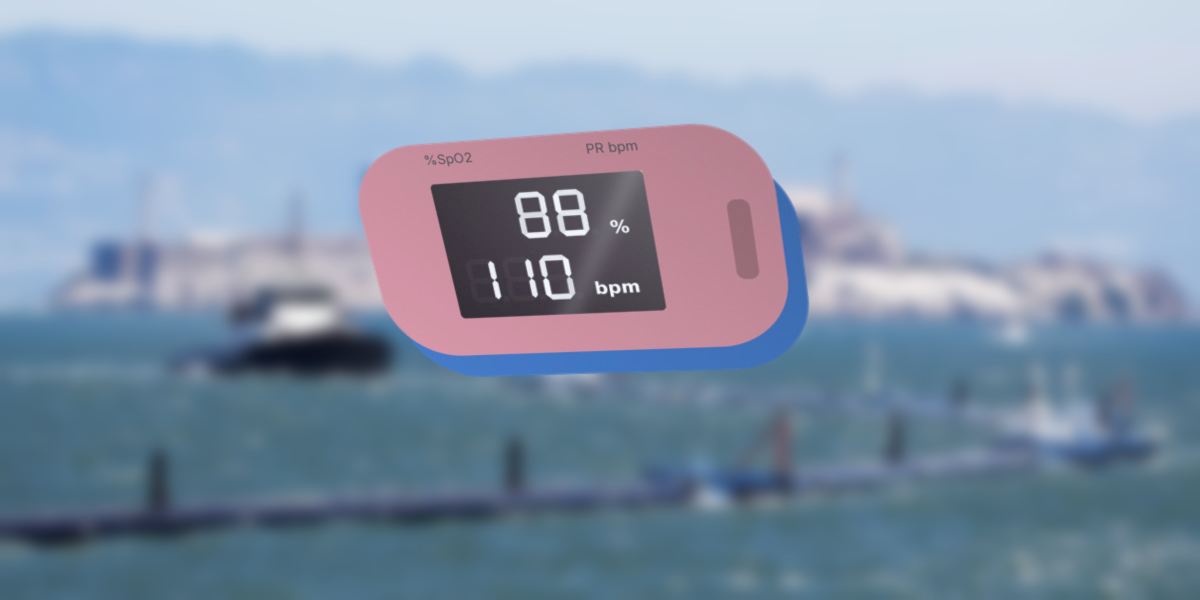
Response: 110
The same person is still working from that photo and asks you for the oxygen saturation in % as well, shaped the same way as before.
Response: 88
